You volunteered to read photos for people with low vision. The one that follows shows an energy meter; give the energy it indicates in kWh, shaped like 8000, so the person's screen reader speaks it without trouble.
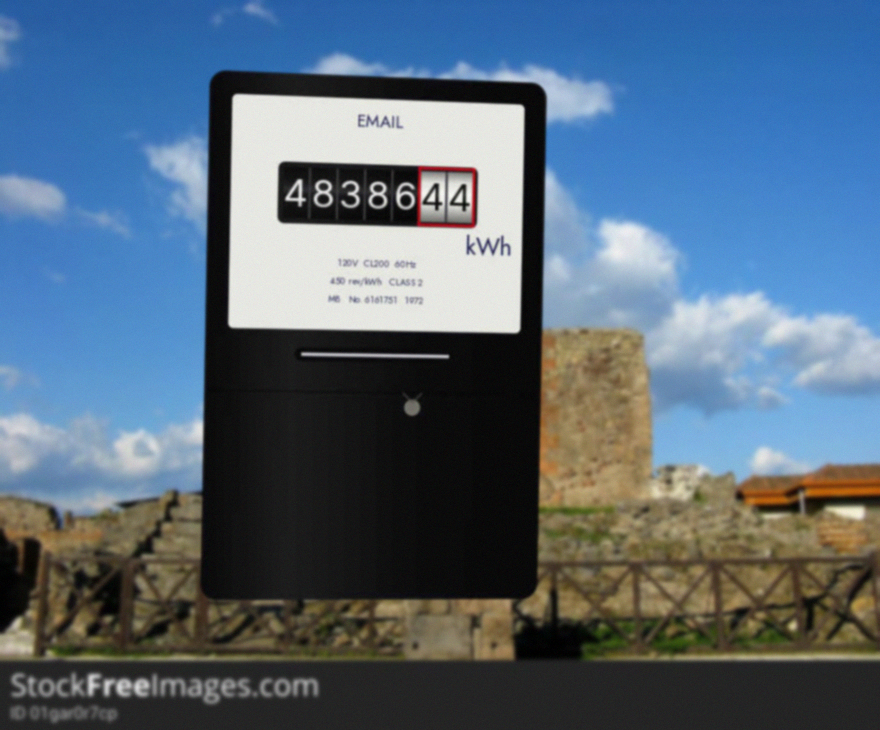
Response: 48386.44
